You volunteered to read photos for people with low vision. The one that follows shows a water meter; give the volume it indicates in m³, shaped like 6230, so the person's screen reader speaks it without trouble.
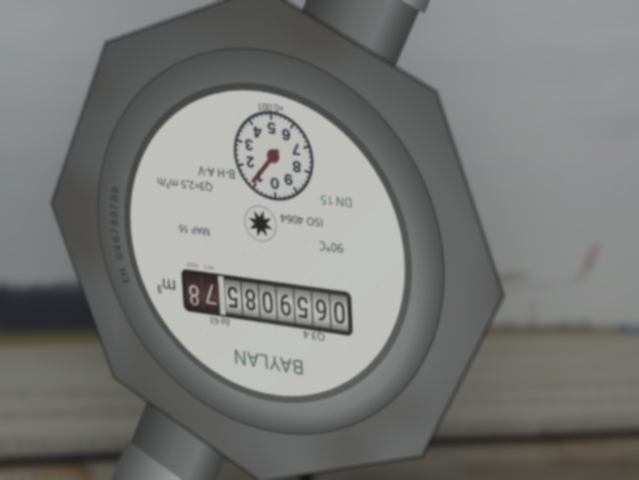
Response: 659085.781
